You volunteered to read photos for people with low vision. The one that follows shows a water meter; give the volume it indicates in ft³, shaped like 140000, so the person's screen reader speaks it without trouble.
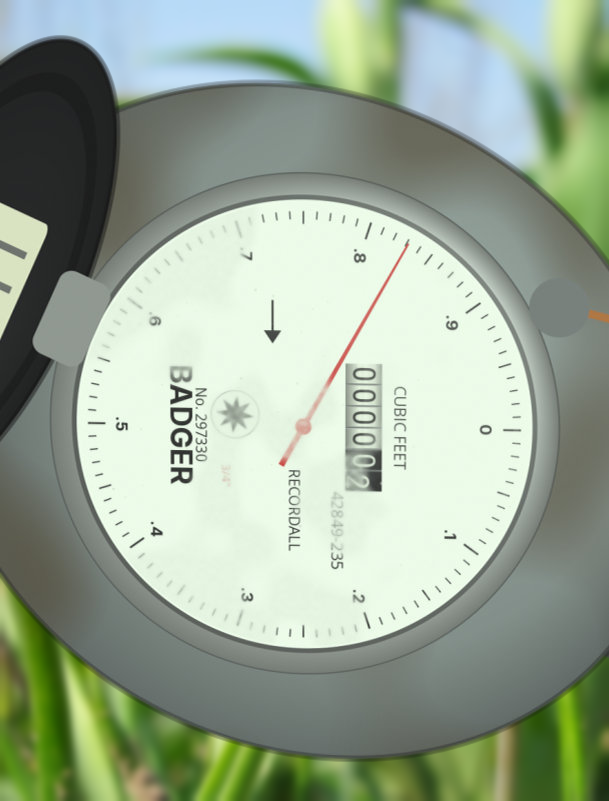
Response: 1.83
